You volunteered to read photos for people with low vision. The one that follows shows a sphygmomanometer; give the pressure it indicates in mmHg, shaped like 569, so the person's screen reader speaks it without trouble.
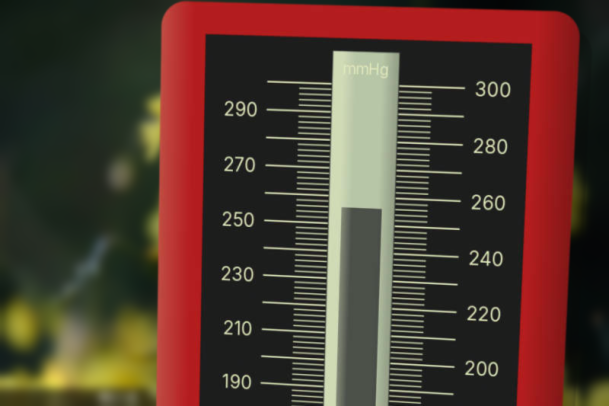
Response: 256
